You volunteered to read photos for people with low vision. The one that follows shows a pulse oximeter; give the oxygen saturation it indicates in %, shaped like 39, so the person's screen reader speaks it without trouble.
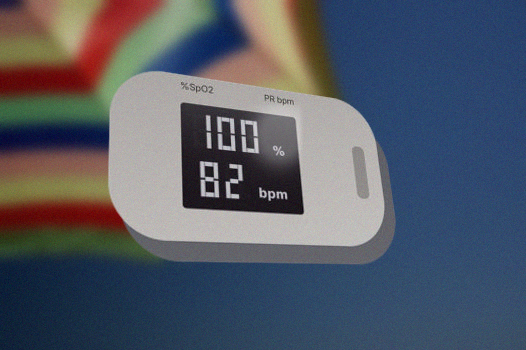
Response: 100
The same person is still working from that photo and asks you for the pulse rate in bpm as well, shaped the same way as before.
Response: 82
